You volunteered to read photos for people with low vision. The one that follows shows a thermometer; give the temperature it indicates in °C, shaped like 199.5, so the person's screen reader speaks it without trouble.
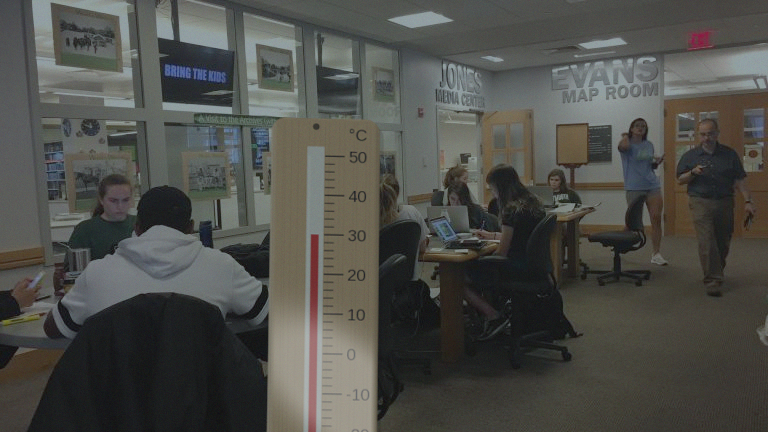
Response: 30
